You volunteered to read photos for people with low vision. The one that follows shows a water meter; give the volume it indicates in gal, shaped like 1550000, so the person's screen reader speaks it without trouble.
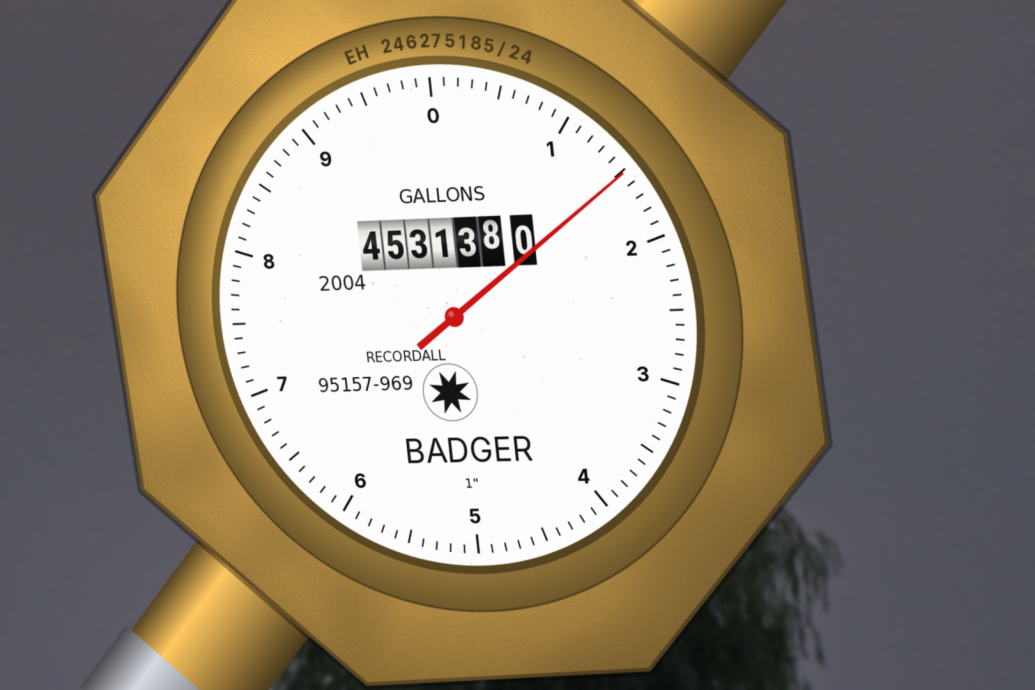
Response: 4531381.5
